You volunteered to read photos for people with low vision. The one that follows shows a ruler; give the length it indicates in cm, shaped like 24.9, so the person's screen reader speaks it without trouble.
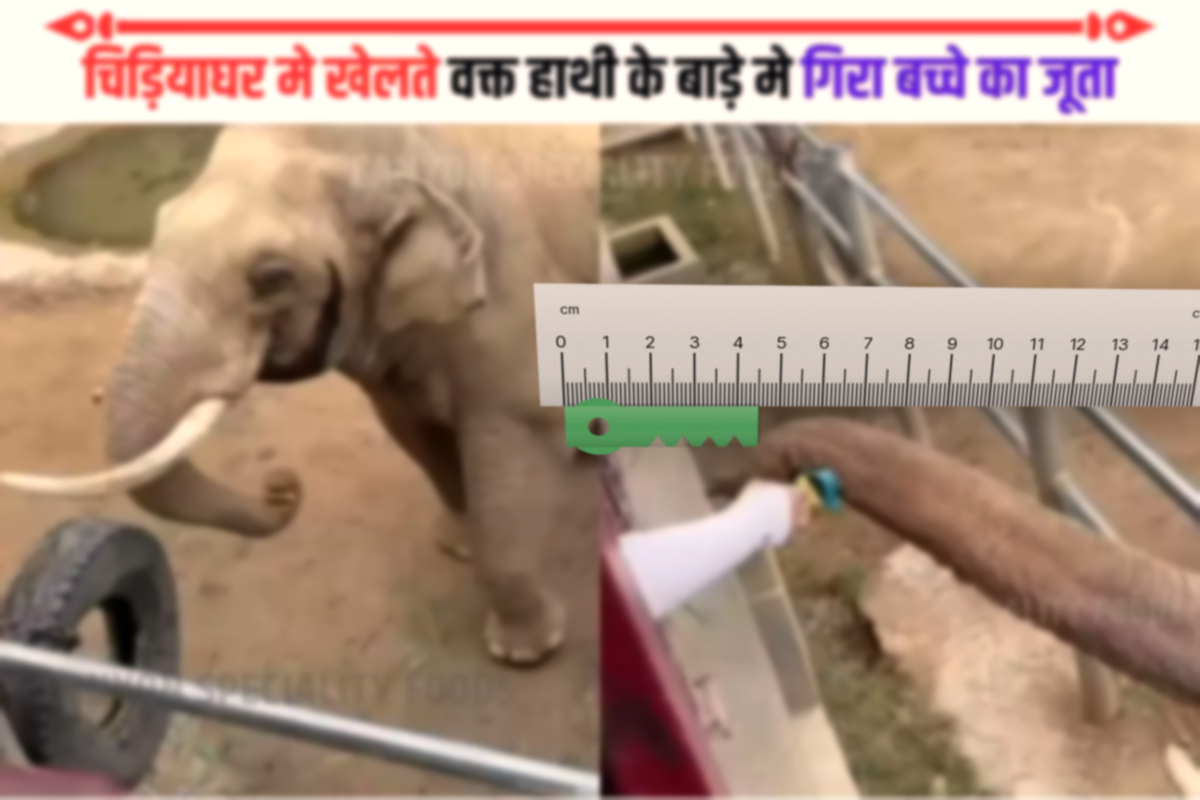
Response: 4.5
